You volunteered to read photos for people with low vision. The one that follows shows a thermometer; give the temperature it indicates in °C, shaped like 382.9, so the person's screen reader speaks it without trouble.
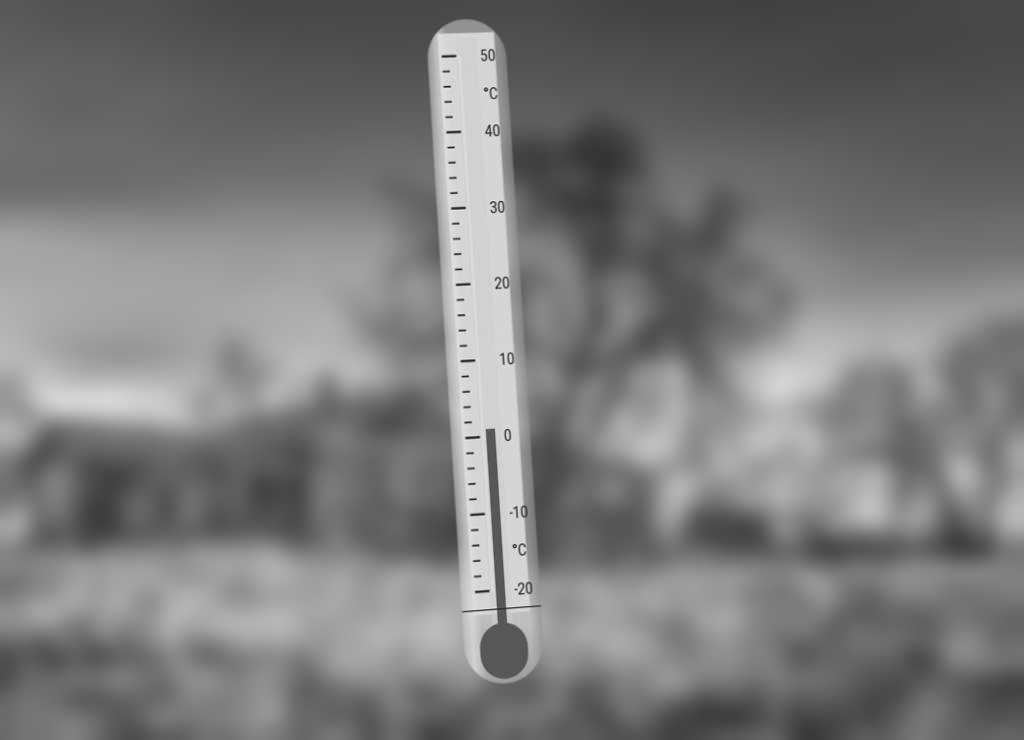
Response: 1
